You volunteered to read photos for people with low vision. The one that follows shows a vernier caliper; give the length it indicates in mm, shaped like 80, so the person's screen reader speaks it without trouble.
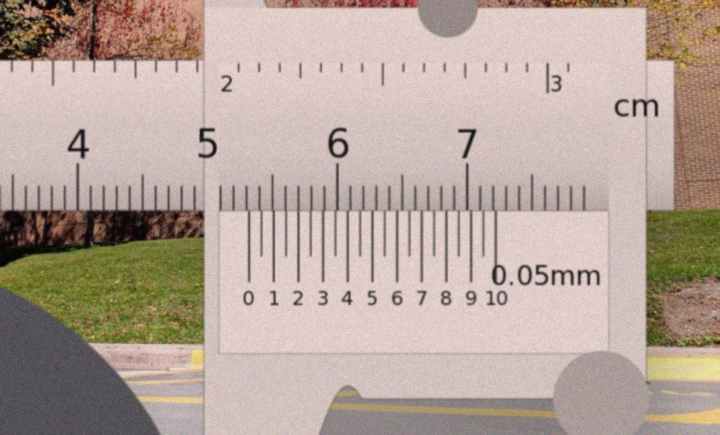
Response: 53.2
